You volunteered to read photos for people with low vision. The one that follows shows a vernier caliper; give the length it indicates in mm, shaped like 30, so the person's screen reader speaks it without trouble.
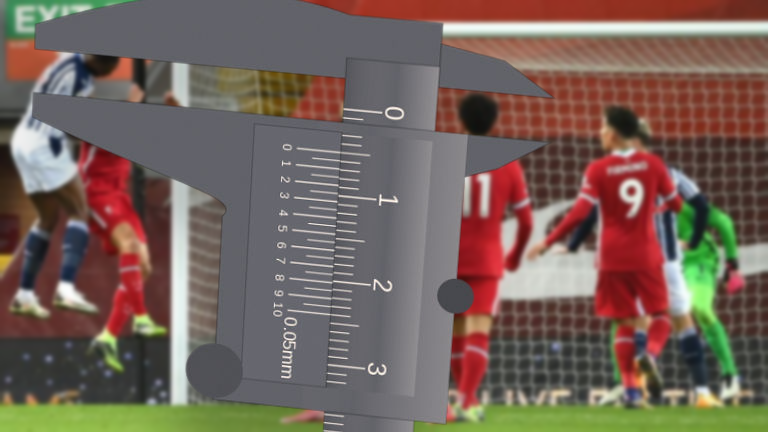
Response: 5.0
